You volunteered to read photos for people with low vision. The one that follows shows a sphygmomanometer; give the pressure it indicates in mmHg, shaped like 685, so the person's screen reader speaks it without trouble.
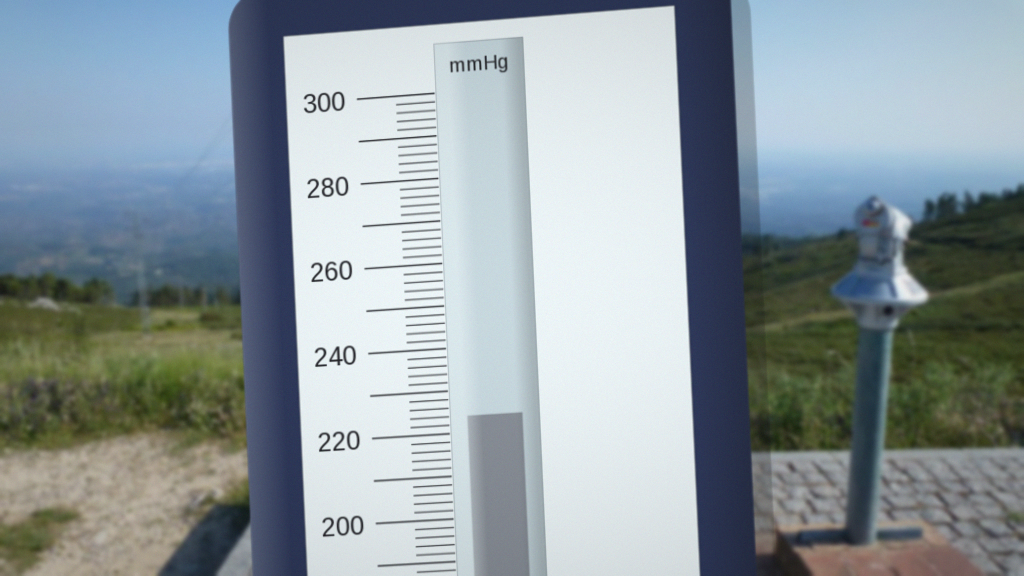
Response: 224
